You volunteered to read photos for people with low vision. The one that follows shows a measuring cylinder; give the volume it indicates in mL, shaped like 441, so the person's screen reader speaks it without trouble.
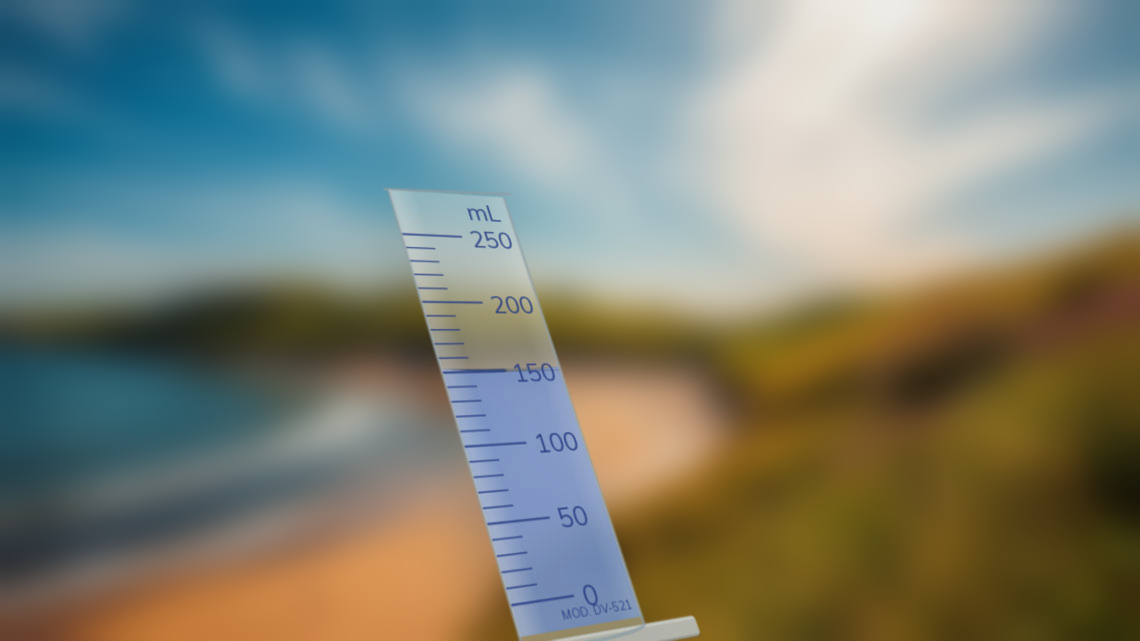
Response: 150
